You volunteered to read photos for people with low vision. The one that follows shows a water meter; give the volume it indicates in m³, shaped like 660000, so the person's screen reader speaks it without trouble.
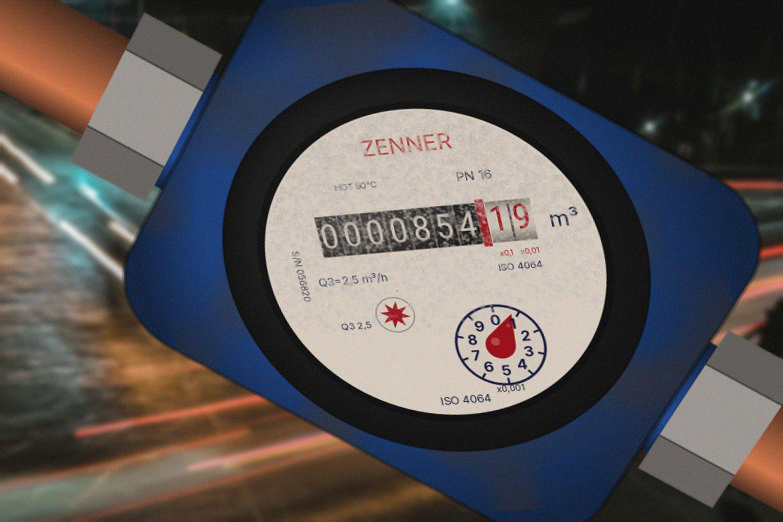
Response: 854.190
